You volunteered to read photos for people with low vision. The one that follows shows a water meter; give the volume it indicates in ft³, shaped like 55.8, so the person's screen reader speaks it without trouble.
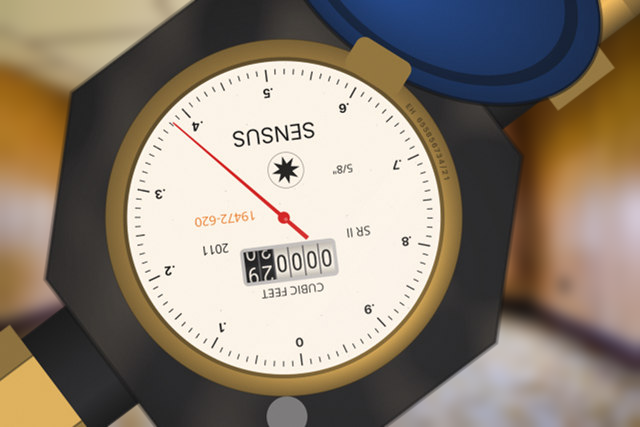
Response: 29.38
